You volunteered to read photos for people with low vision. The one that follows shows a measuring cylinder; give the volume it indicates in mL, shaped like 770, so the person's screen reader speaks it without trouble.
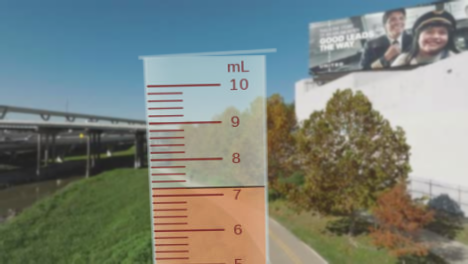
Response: 7.2
